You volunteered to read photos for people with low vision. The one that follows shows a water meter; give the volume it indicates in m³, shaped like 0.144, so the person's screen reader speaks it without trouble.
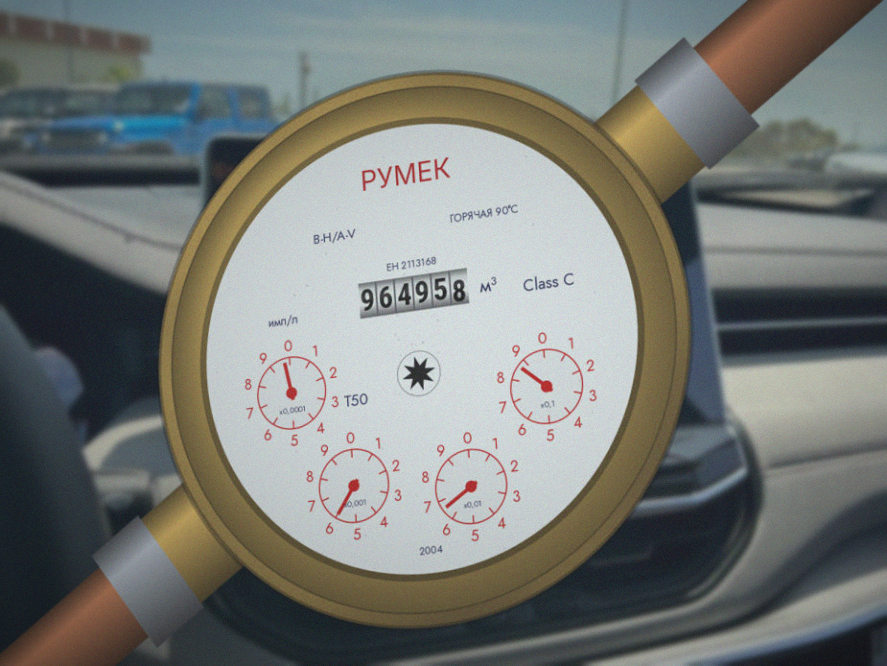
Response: 964957.8659
